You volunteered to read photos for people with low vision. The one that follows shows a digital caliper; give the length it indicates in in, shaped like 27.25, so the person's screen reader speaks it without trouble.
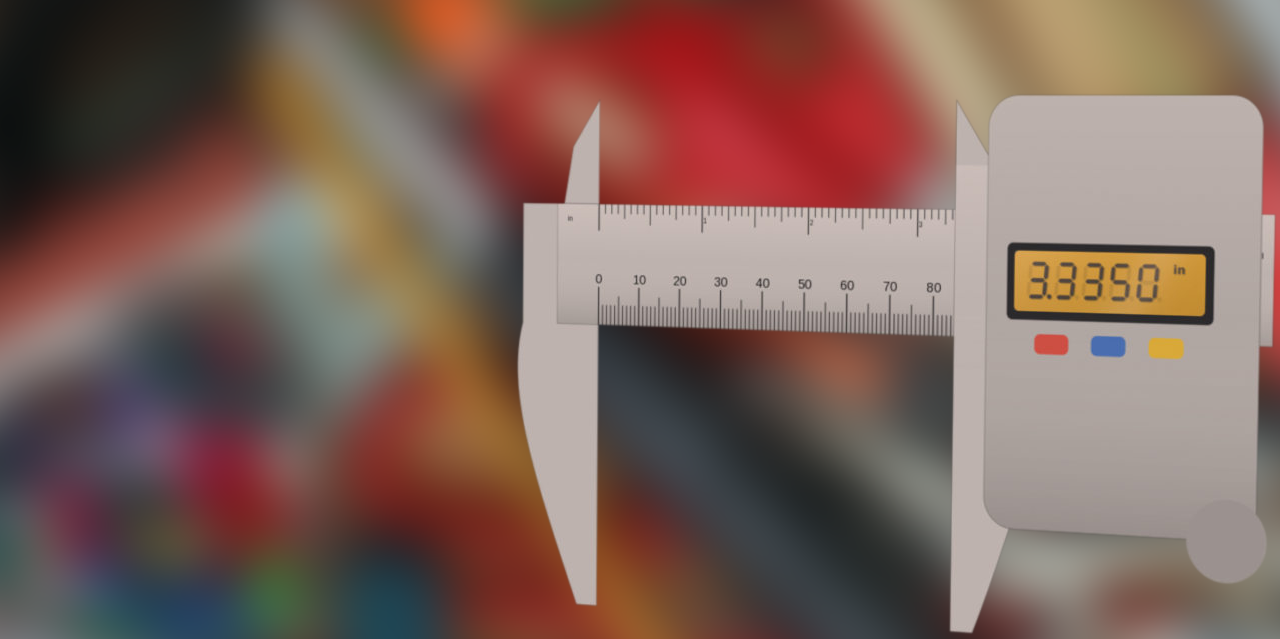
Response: 3.3350
